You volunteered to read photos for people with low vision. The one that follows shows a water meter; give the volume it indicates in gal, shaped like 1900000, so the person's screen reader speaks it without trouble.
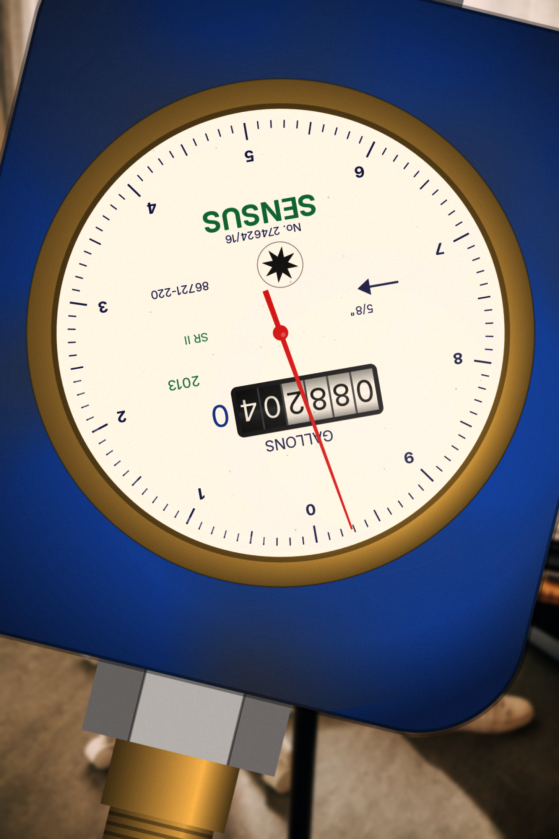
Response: 882039.7
